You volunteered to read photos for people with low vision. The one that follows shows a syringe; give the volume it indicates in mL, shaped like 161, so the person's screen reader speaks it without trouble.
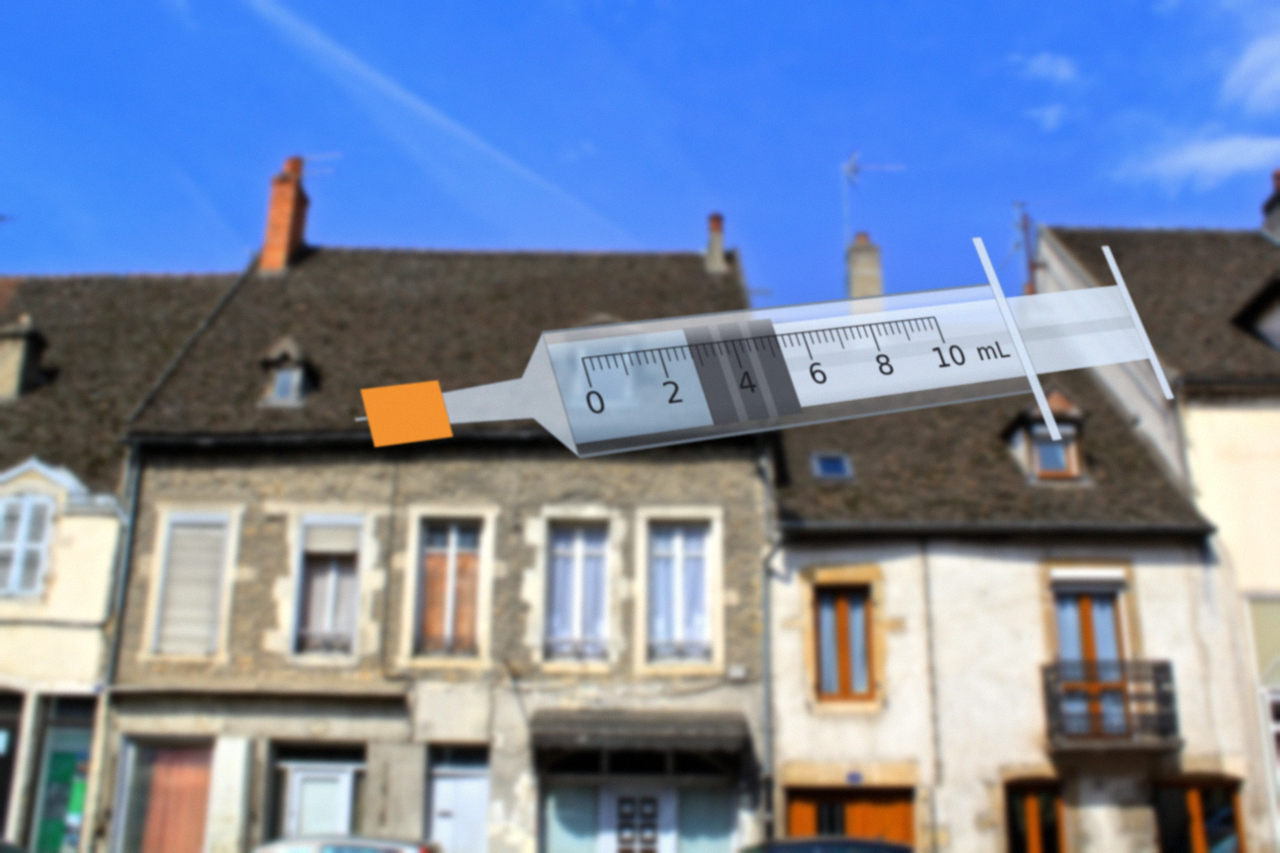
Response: 2.8
